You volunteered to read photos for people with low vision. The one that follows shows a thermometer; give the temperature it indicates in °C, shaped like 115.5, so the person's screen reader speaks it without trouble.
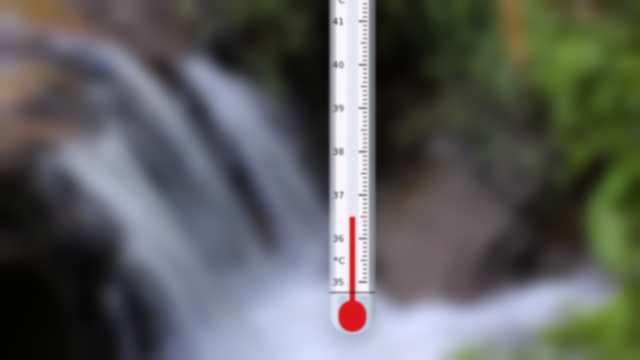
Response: 36.5
